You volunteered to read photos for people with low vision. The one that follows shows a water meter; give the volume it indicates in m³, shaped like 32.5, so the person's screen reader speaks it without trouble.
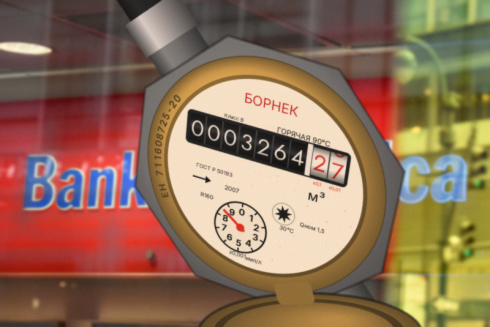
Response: 3264.268
